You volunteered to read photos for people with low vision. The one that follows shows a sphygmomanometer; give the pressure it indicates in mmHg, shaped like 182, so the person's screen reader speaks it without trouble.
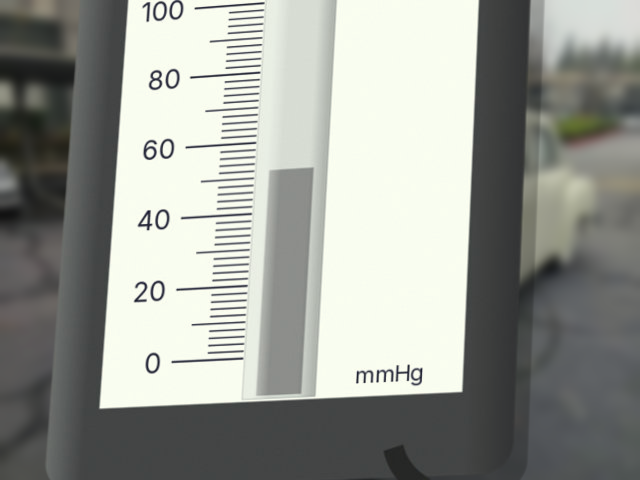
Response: 52
